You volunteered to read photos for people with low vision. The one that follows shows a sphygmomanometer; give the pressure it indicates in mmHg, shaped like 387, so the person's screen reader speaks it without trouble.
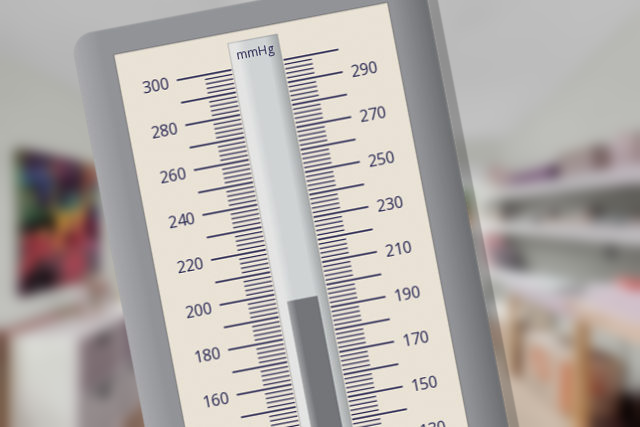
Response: 196
